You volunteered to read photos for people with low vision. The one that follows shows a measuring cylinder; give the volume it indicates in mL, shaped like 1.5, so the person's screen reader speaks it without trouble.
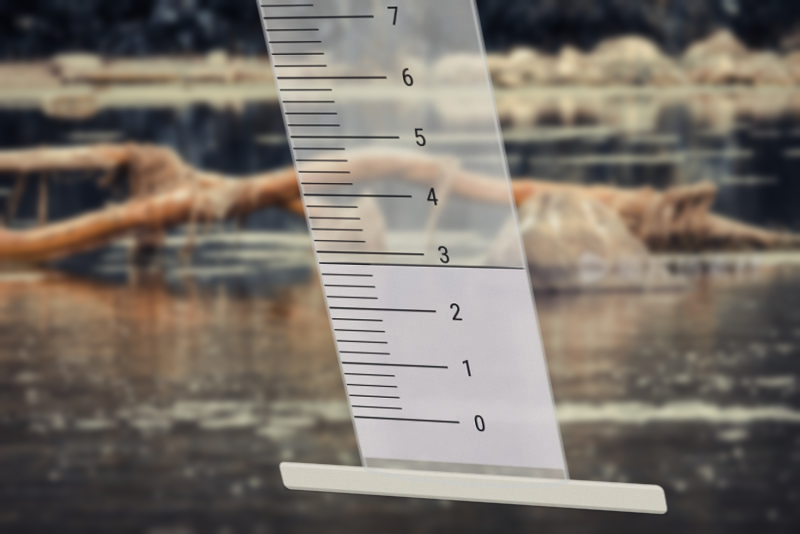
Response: 2.8
